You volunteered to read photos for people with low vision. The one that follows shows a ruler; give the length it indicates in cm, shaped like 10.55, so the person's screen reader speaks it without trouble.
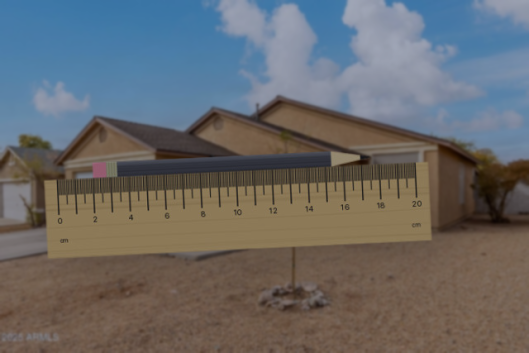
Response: 15.5
